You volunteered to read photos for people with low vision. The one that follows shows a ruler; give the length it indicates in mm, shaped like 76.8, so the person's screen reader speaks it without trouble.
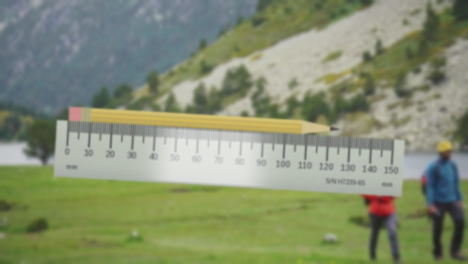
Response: 125
